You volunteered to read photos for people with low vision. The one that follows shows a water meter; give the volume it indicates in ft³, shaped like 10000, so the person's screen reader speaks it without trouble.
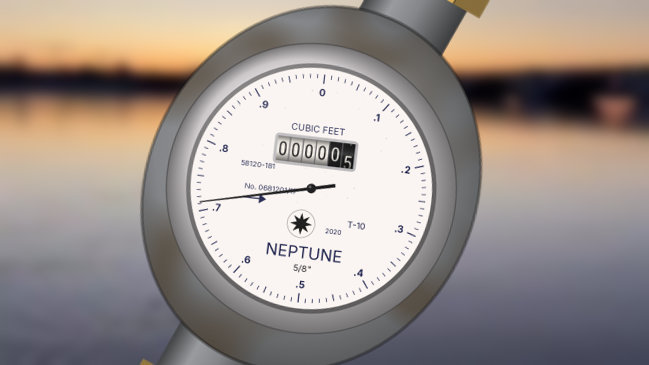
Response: 4.71
